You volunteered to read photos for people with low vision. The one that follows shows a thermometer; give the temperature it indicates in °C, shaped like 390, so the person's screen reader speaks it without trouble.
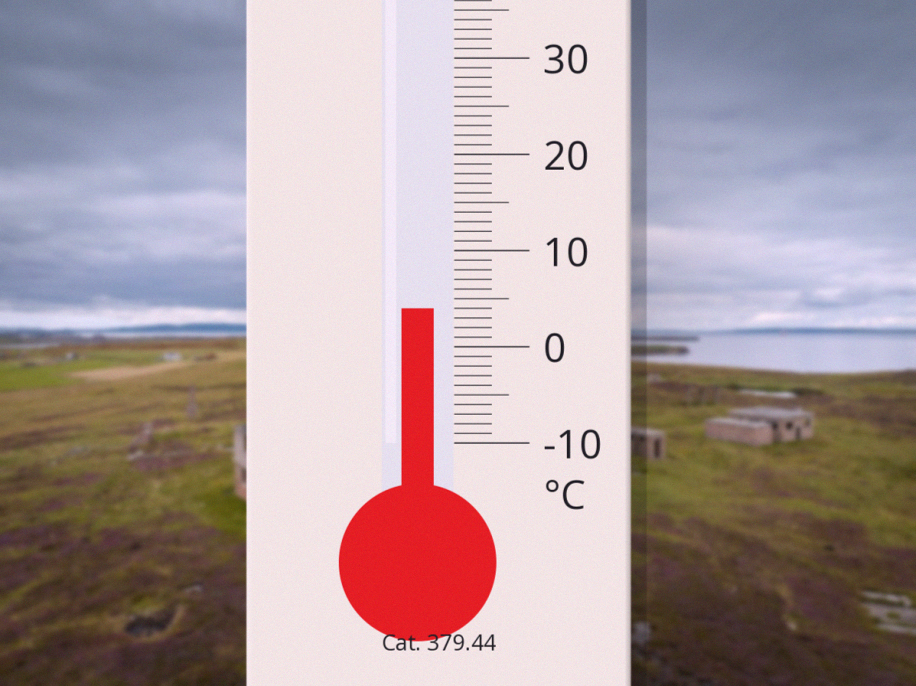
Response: 4
